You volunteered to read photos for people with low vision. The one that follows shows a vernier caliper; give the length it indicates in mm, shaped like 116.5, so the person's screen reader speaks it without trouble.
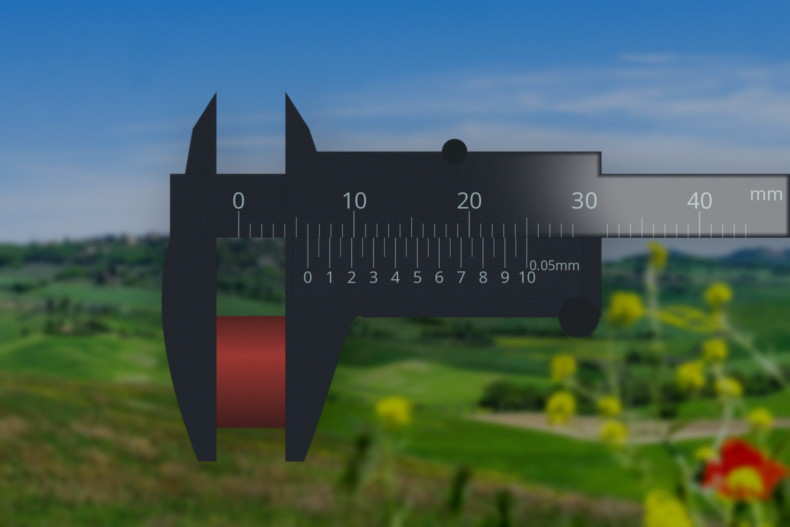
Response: 6.0
